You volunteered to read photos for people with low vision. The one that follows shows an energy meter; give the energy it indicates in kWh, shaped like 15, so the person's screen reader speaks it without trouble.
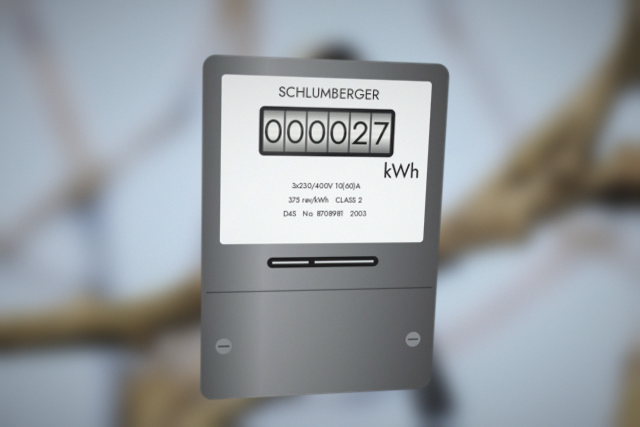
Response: 27
